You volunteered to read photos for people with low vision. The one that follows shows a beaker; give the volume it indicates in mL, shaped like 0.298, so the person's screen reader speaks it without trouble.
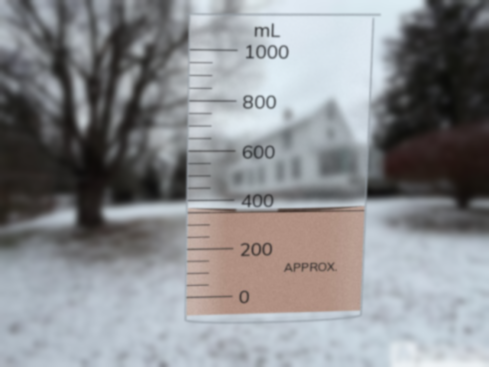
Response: 350
